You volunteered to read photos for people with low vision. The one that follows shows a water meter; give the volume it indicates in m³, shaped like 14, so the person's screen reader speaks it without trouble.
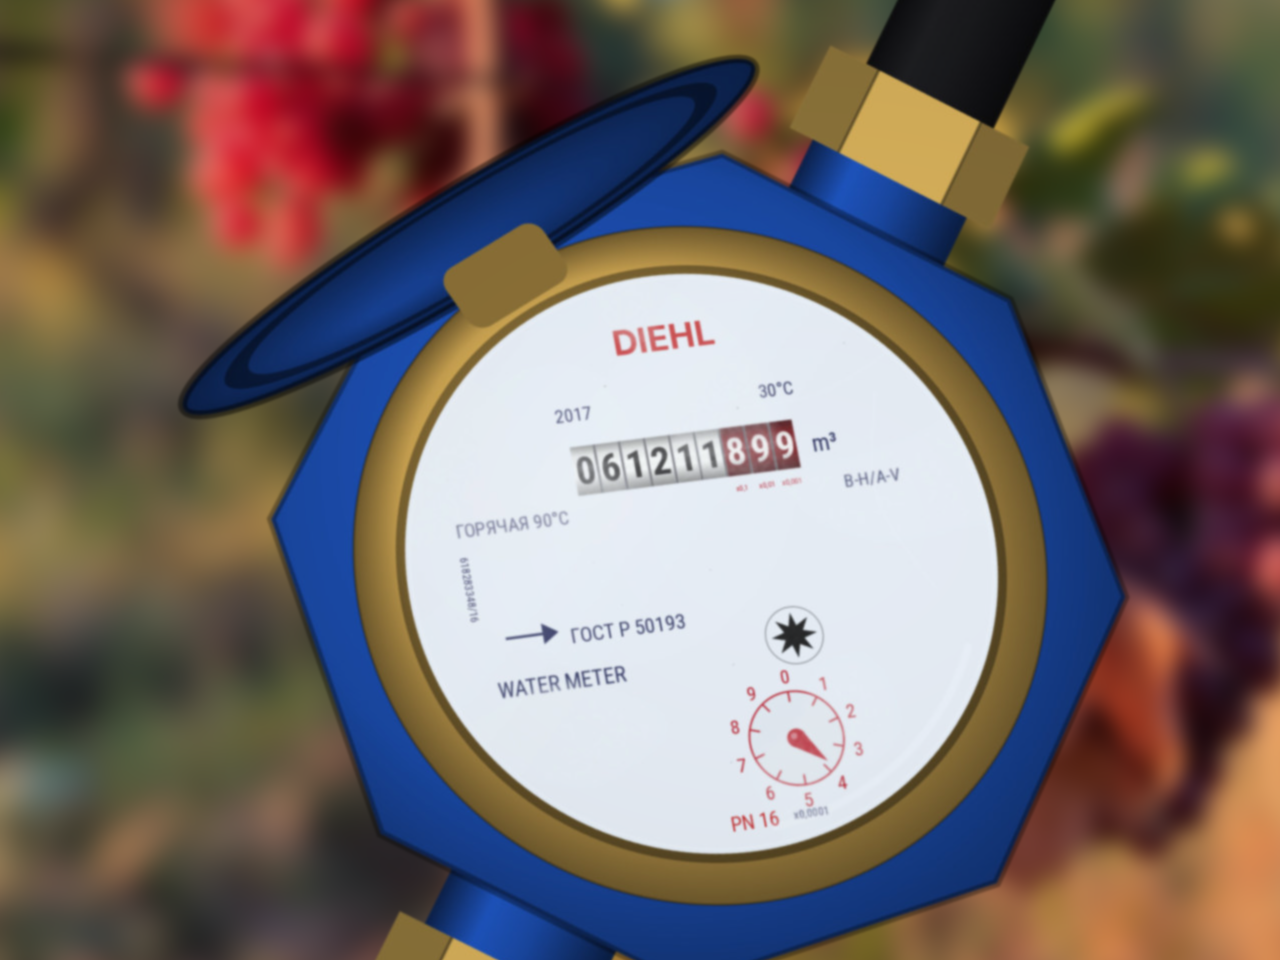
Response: 61211.8993
